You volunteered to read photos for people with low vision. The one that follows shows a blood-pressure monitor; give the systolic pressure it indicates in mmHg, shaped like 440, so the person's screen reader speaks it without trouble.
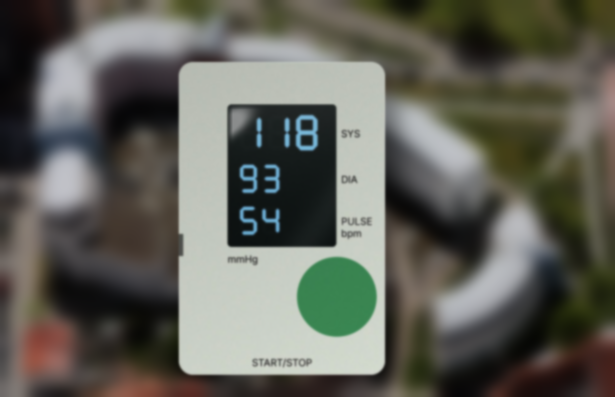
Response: 118
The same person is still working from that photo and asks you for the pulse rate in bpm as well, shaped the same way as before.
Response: 54
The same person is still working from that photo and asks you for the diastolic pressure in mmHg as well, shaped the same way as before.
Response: 93
